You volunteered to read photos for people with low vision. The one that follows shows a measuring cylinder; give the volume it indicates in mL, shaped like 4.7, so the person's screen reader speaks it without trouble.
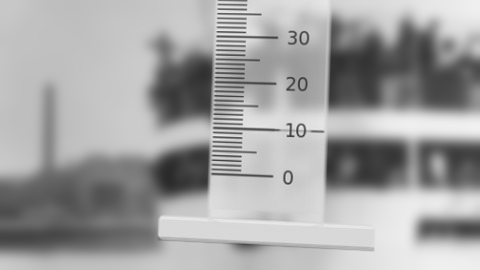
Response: 10
